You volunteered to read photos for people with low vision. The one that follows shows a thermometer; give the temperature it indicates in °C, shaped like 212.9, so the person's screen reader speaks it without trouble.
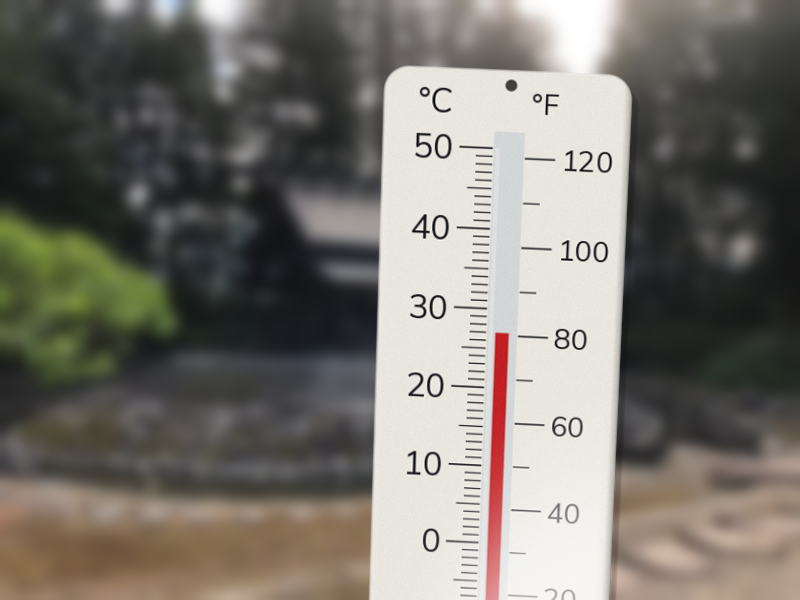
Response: 27
